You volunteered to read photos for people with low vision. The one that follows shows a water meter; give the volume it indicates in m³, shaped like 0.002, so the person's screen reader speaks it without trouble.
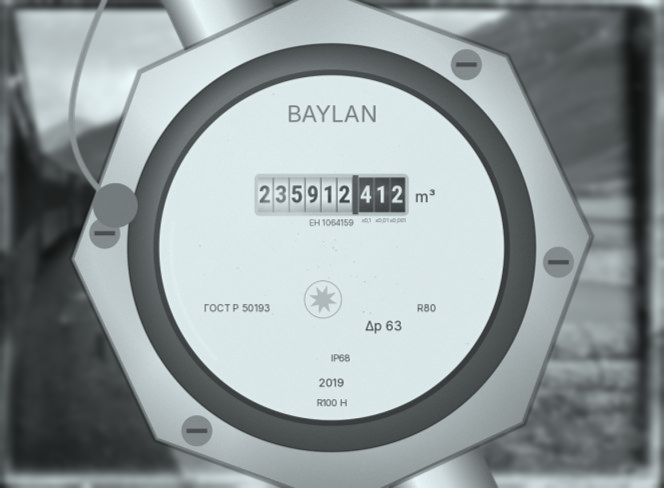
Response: 235912.412
